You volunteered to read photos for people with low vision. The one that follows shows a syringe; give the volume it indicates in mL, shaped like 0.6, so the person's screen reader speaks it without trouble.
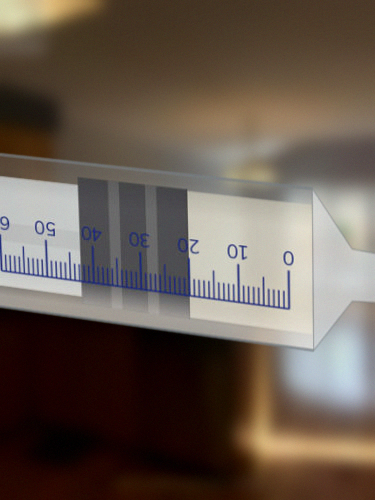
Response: 20
